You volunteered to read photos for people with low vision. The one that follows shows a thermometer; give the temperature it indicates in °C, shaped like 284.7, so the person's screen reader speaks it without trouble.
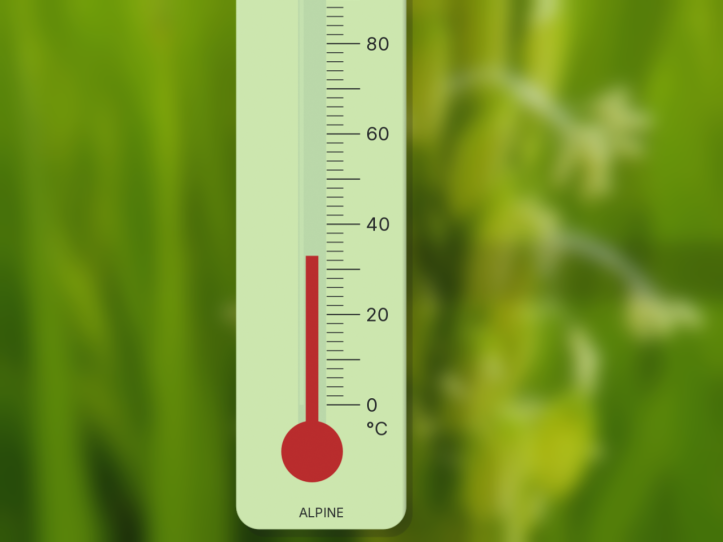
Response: 33
